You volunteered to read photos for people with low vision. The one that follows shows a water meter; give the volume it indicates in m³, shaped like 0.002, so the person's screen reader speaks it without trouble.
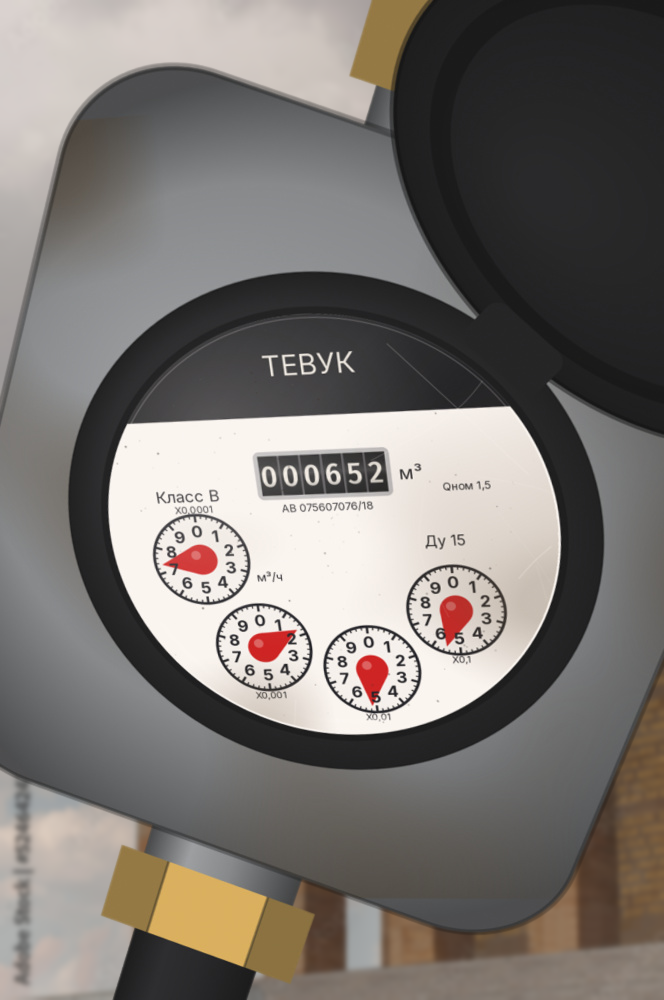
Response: 652.5517
